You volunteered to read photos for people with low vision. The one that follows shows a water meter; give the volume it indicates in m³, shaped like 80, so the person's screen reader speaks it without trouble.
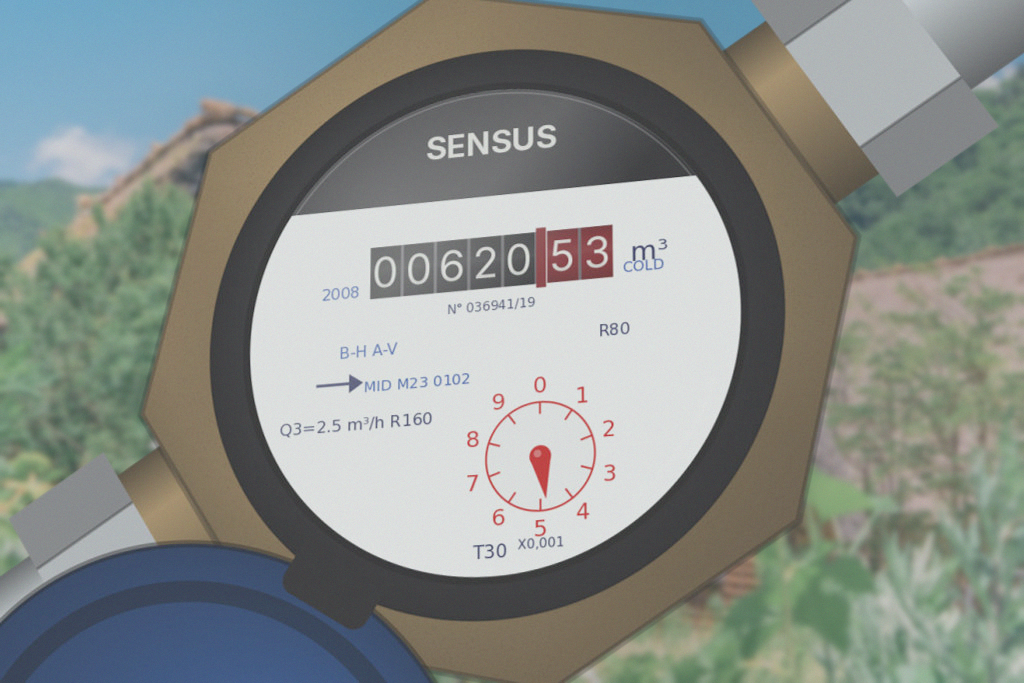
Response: 620.534
